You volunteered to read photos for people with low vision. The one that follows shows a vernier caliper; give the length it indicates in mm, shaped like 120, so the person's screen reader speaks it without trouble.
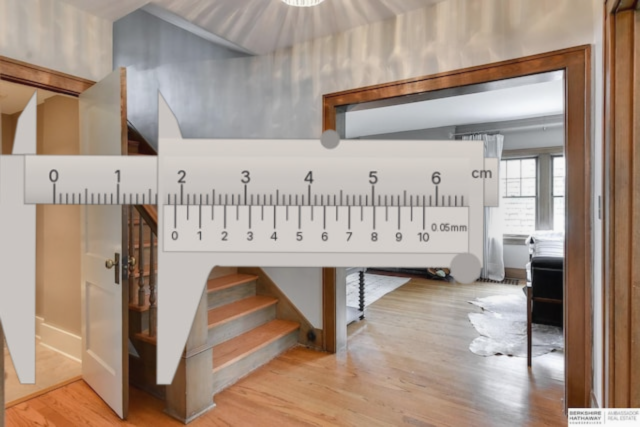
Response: 19.0
